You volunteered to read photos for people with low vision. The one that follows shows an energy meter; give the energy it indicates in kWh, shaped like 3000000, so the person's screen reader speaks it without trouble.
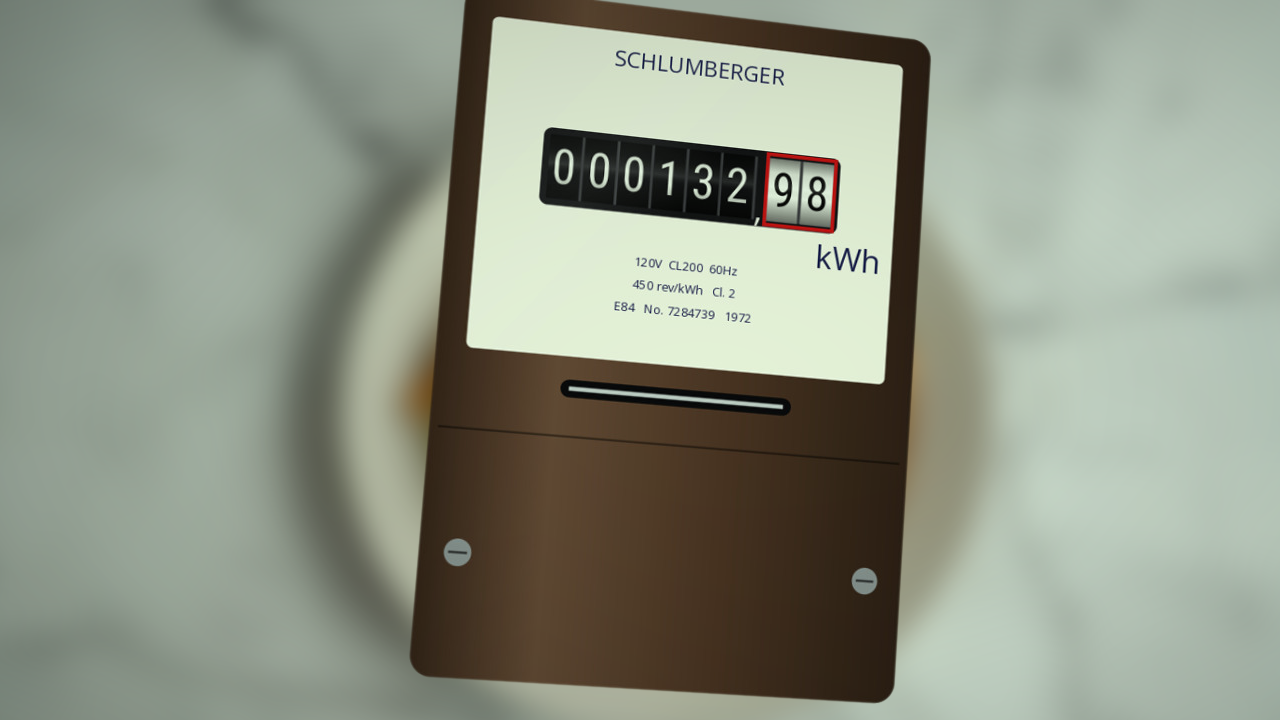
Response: 132.98
